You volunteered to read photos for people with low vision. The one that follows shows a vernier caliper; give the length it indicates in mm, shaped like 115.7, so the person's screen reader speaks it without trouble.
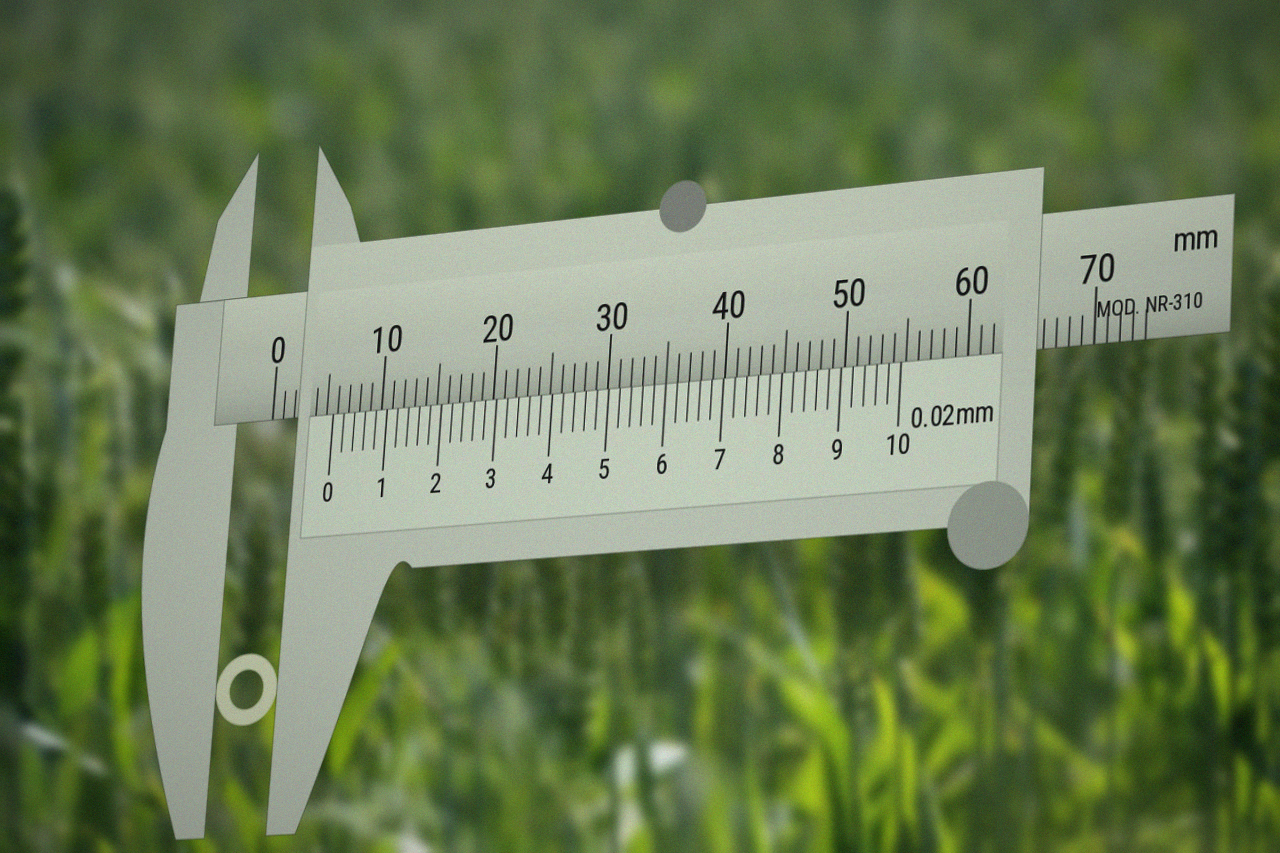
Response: 5.6
